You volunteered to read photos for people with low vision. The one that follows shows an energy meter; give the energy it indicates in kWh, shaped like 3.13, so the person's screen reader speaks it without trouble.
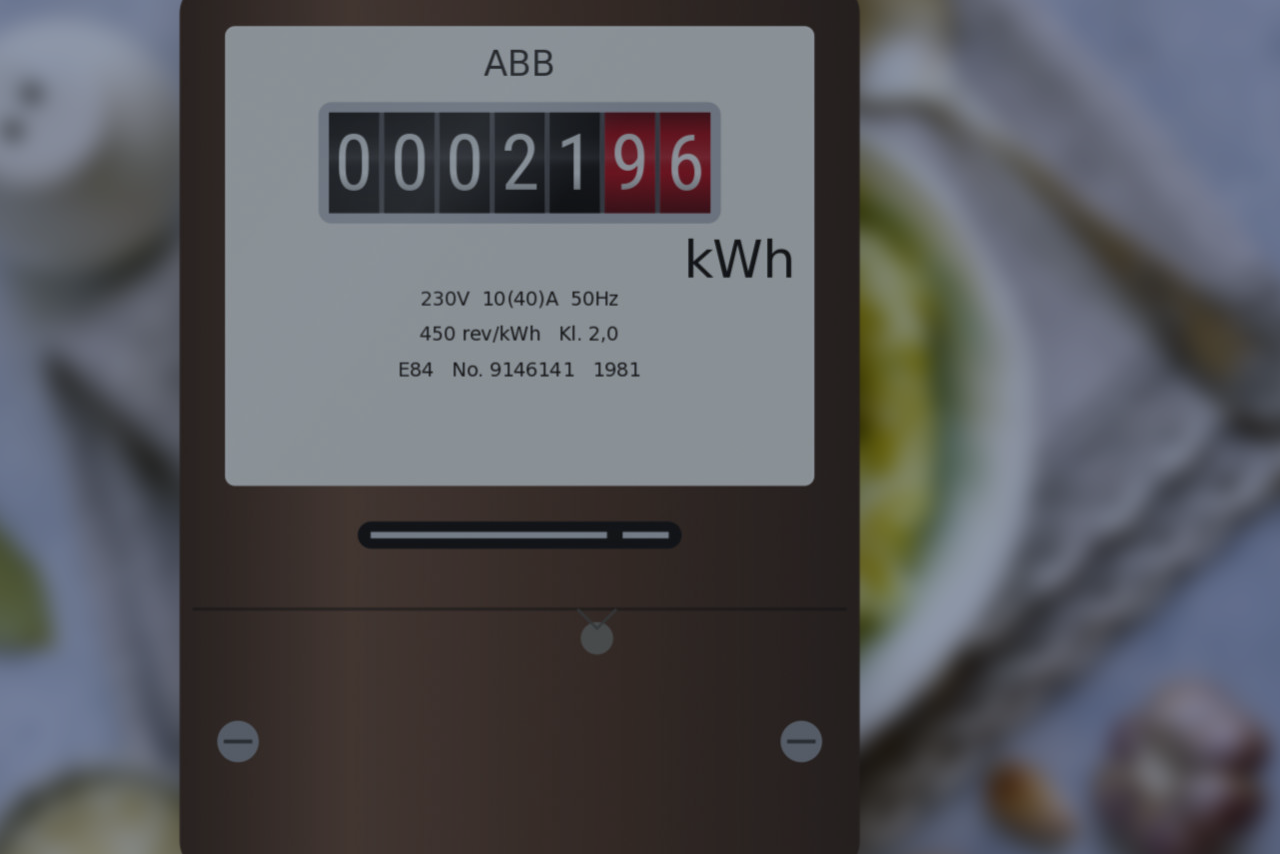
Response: 21.96
